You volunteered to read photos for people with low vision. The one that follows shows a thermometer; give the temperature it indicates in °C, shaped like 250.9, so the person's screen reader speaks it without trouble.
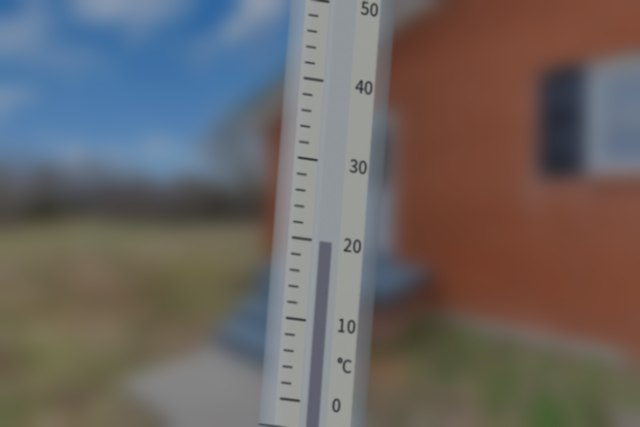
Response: 20
